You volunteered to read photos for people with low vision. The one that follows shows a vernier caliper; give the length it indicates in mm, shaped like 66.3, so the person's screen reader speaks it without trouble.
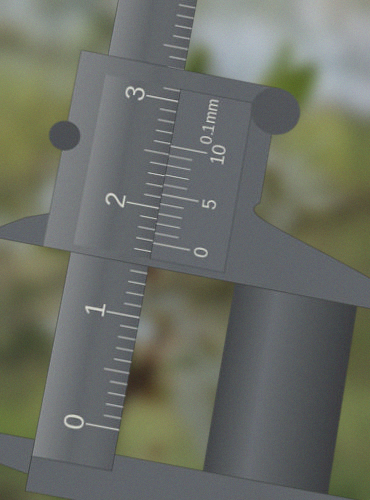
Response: 16.8
